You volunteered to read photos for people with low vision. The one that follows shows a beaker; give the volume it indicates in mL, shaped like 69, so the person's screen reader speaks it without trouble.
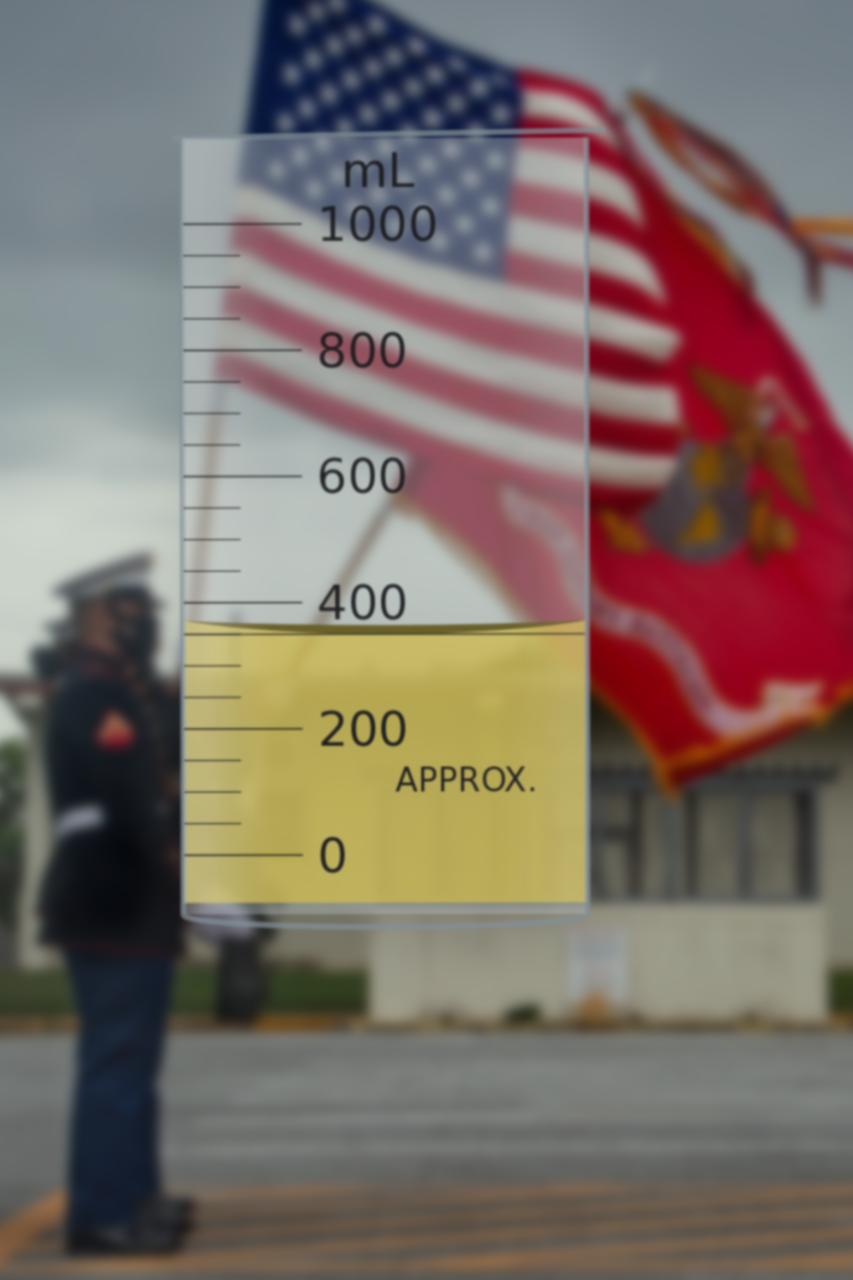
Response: 350
